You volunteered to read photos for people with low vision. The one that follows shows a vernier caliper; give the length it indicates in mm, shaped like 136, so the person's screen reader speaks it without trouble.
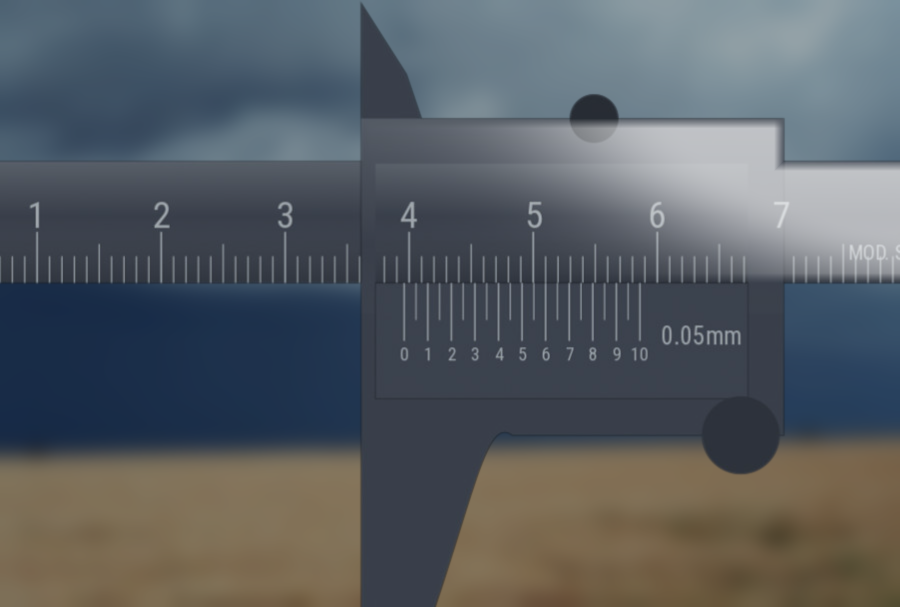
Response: 39.6
